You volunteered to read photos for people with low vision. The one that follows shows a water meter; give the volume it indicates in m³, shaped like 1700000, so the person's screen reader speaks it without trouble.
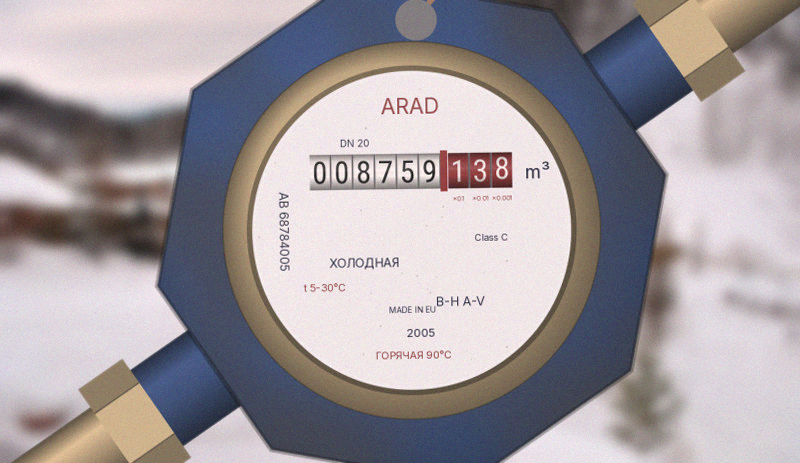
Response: 8759.138
